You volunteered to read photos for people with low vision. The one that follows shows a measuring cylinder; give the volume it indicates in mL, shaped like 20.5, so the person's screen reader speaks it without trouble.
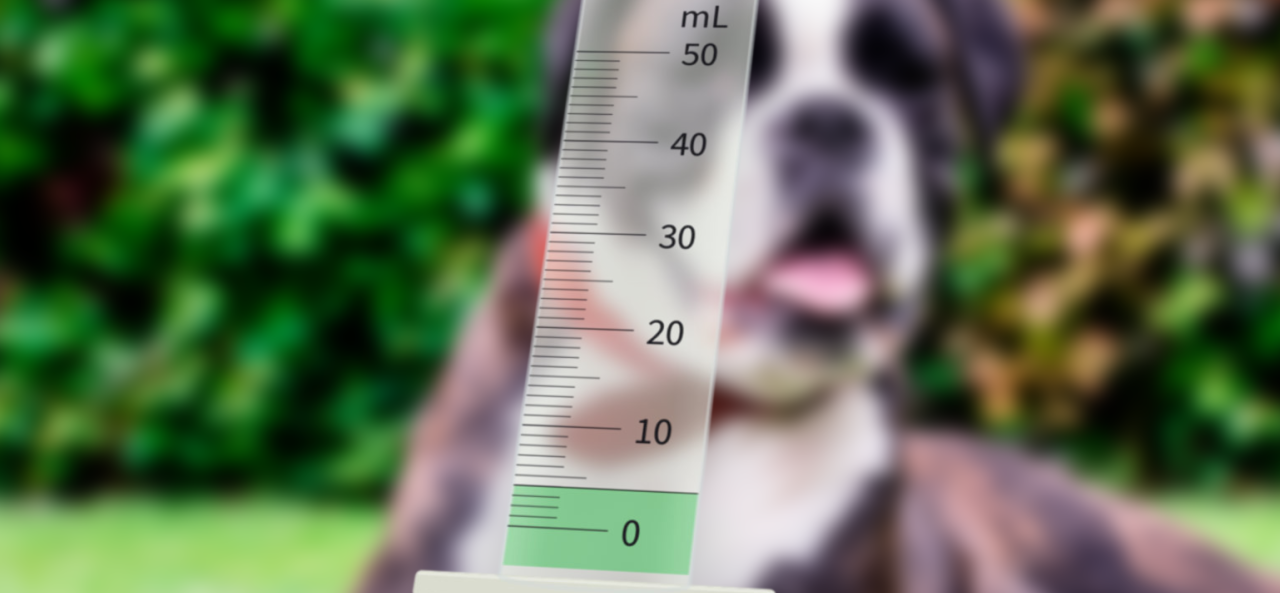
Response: 4
